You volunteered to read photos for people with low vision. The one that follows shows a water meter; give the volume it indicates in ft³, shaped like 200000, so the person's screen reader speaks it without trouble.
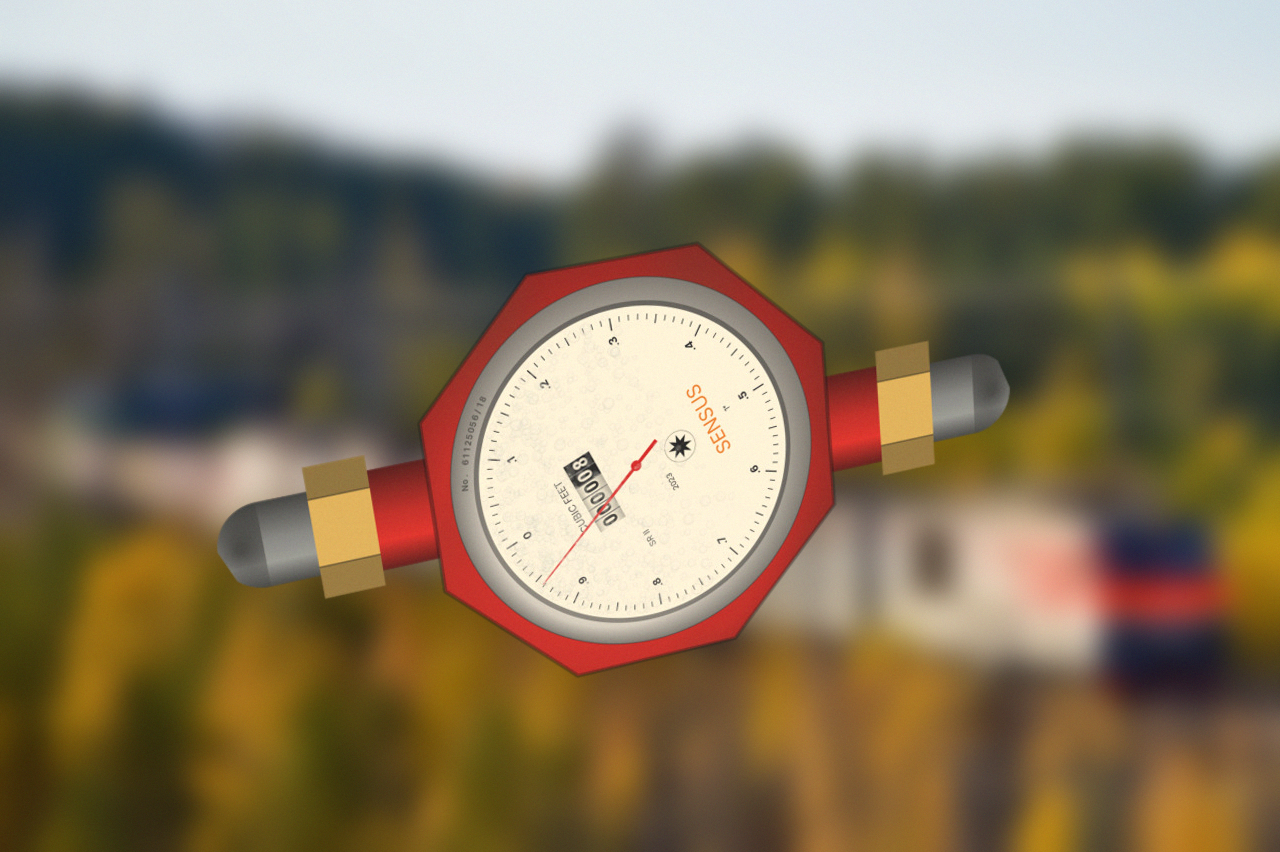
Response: 7.94
